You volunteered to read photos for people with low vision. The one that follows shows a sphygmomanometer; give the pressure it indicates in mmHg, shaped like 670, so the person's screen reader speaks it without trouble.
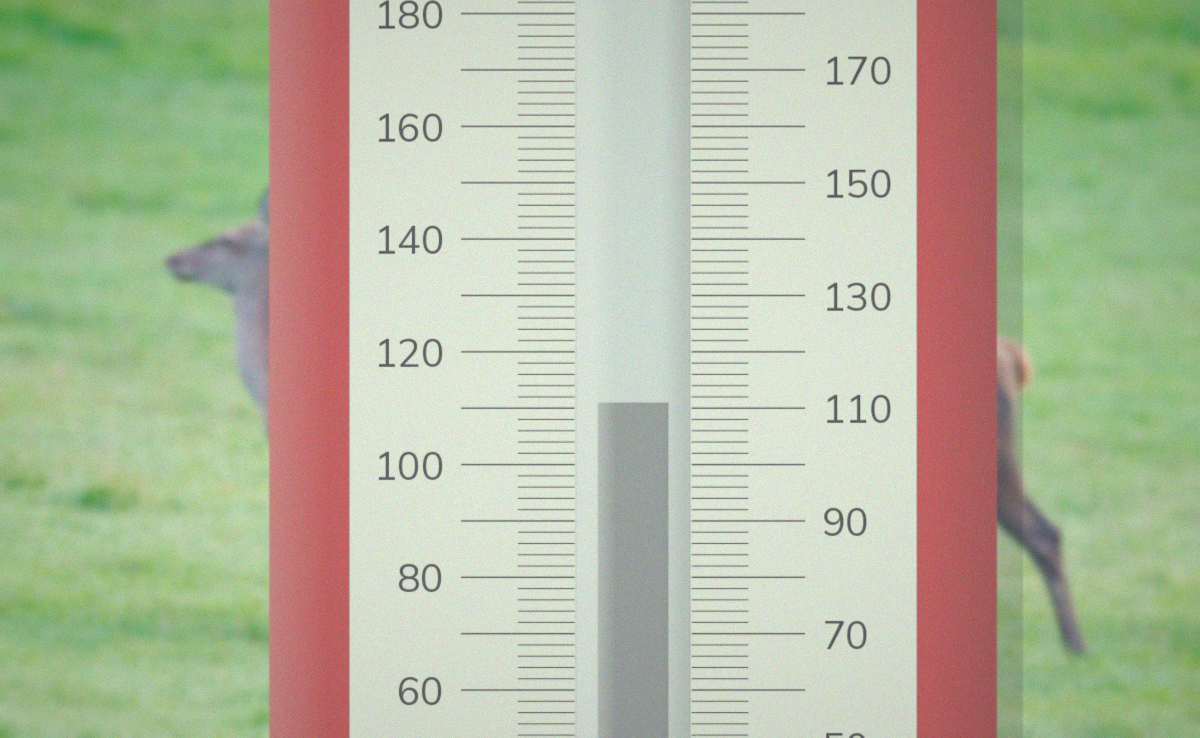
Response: 111
